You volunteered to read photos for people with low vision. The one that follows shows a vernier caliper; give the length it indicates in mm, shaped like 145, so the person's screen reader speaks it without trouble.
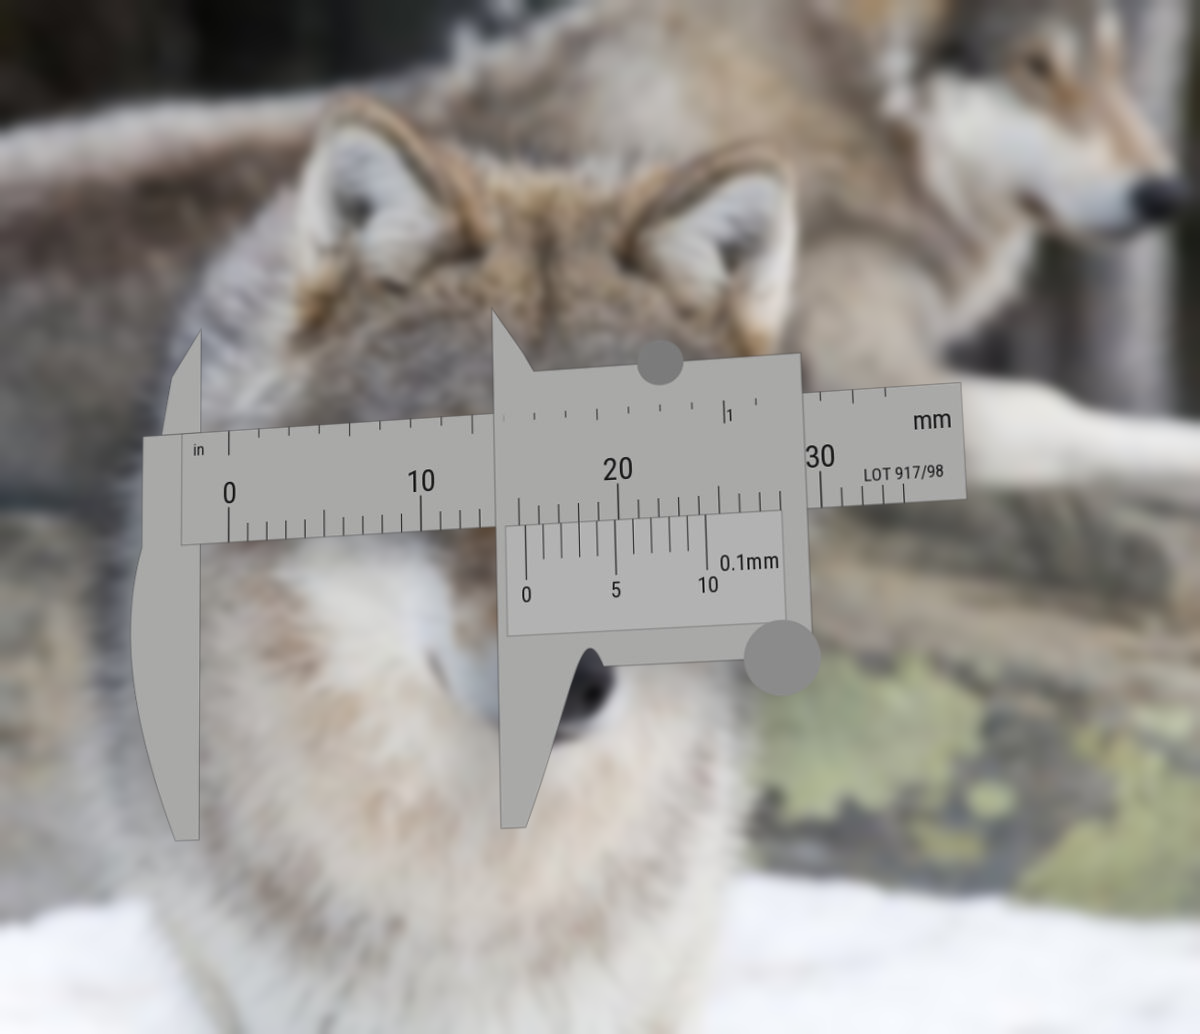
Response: 15.3
